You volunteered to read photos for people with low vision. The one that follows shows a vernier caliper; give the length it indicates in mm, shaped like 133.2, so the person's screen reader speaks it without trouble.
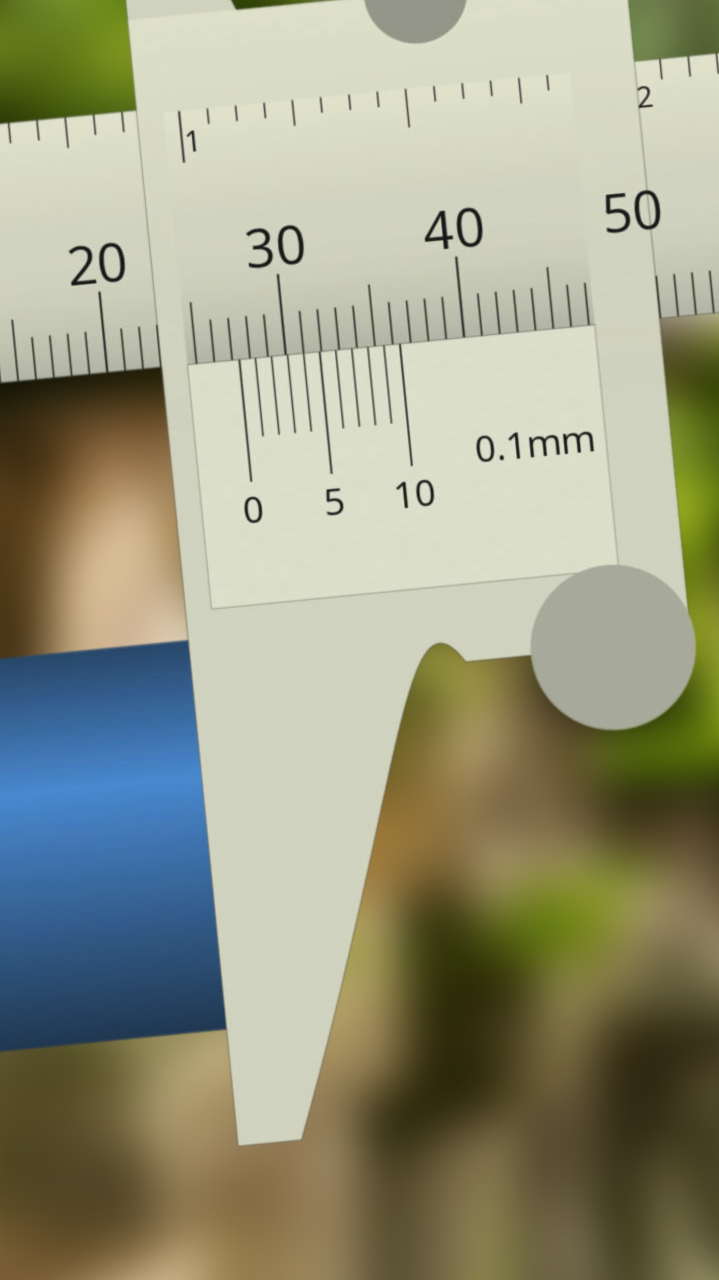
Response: 27.4
